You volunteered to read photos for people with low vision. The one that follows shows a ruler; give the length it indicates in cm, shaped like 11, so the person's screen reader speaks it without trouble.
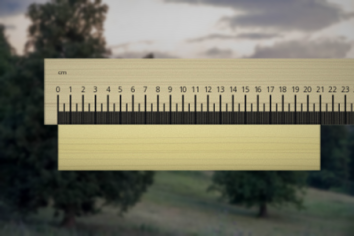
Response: 21
